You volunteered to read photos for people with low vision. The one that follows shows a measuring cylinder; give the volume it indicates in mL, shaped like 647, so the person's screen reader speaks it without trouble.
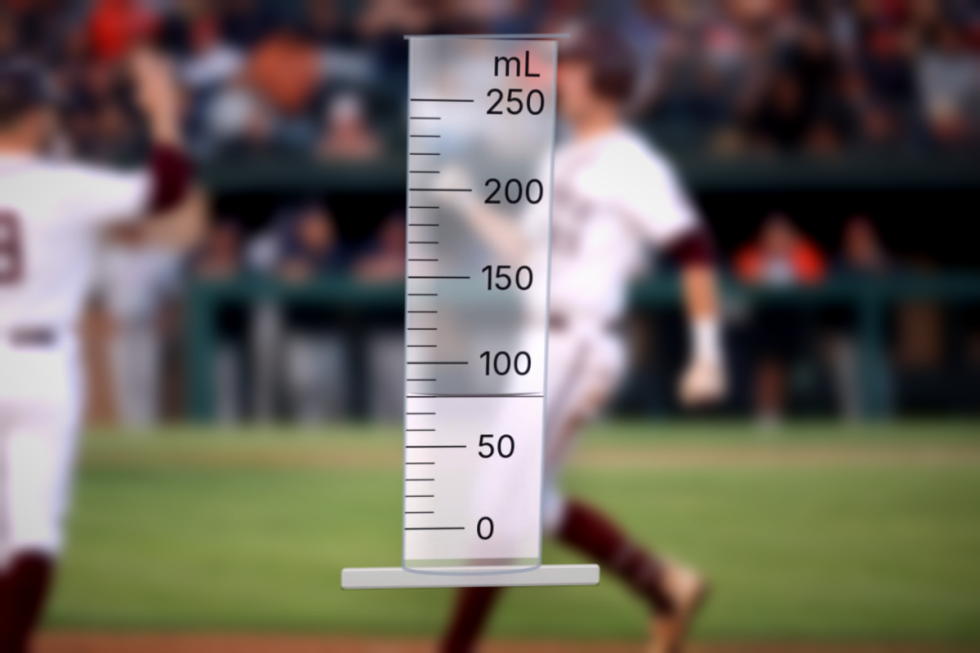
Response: 80
